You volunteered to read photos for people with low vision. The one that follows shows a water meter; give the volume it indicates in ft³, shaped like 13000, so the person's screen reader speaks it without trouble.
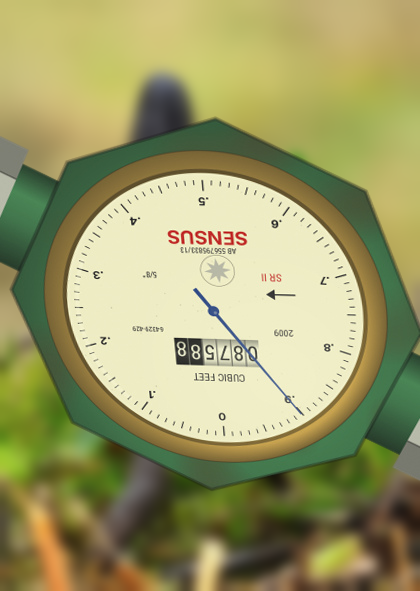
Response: 87587.90
